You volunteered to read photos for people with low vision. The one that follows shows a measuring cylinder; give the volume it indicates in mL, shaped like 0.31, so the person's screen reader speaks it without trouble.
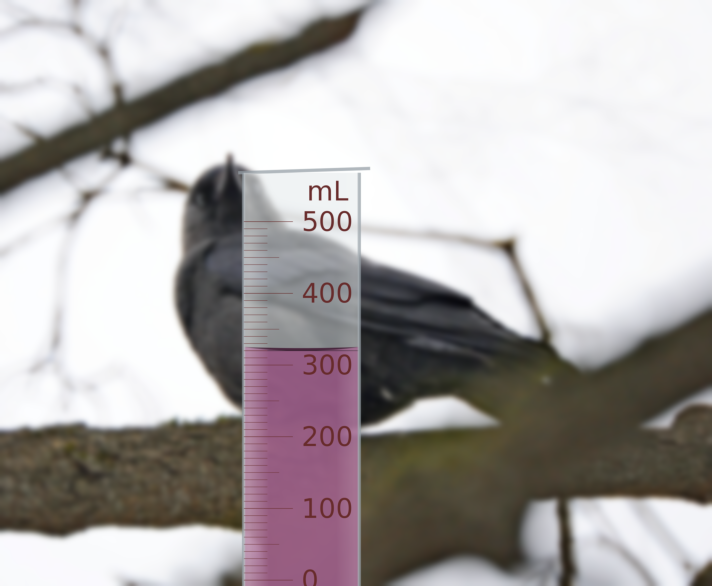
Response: 320
